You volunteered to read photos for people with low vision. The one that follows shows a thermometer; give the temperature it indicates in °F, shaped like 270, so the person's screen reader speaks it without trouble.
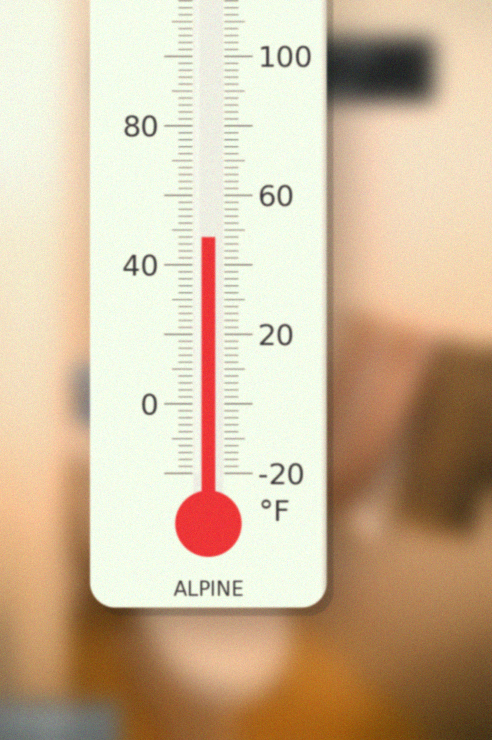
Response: 48
